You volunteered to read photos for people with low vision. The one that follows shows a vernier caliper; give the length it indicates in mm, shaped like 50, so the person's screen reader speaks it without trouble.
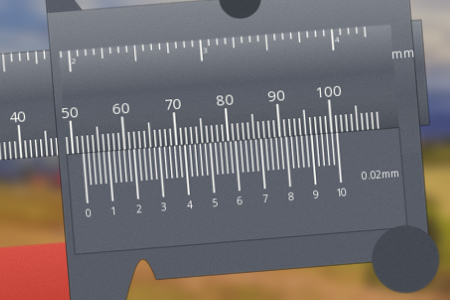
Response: 52.0
